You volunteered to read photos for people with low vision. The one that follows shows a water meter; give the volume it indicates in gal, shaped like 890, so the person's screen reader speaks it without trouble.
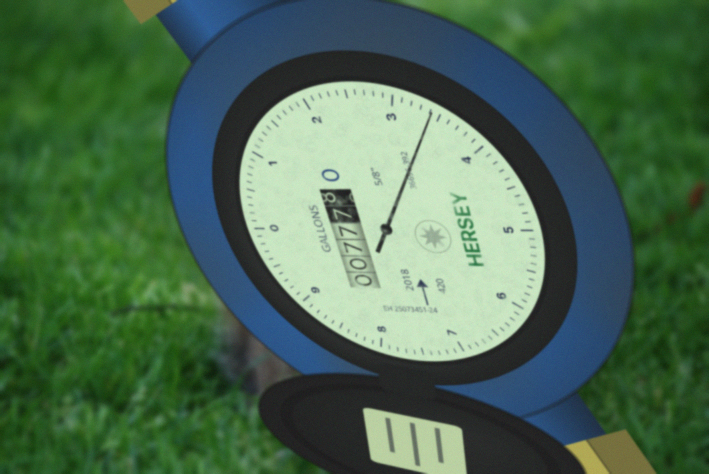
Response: 77783.4
